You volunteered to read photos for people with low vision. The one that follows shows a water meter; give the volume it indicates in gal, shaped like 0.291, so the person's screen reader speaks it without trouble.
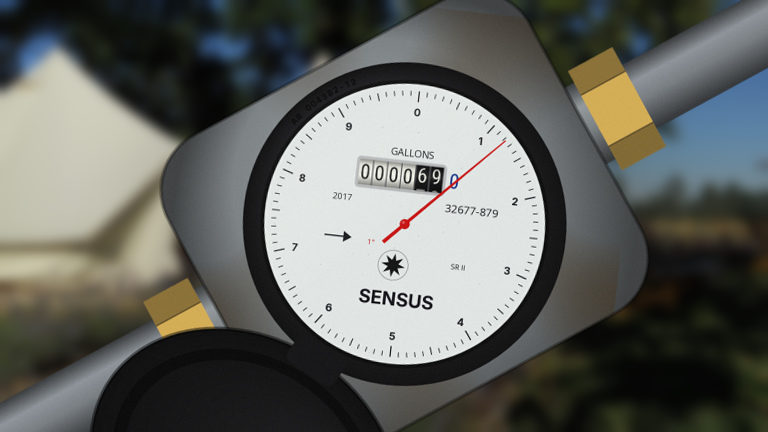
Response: 691.2
